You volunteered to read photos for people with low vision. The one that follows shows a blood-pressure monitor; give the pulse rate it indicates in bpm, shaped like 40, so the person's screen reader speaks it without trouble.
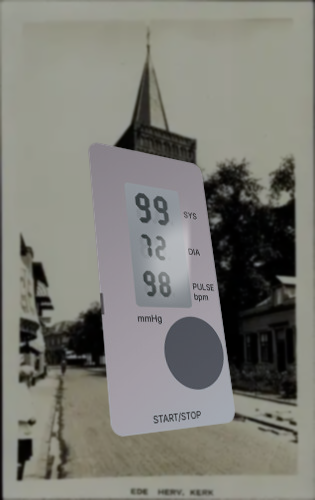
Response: 98
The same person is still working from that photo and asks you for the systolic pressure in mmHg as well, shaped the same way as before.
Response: 99
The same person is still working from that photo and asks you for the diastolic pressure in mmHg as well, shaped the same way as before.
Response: 72
